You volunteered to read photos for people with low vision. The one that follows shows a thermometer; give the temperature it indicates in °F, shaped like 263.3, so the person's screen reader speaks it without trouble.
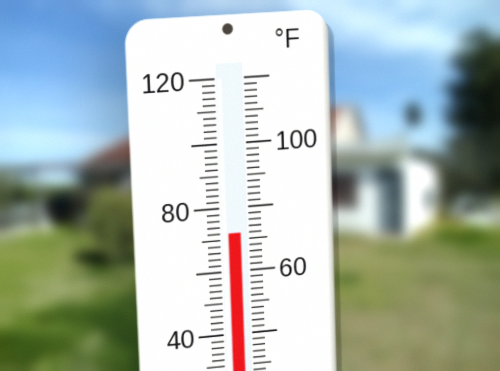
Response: 72
